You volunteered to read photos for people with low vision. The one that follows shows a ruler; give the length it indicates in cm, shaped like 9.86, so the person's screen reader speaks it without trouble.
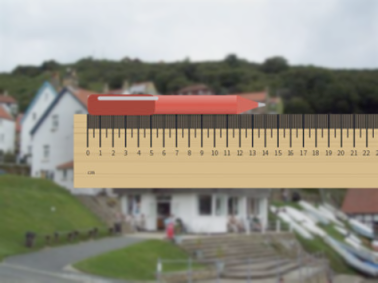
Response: 14
